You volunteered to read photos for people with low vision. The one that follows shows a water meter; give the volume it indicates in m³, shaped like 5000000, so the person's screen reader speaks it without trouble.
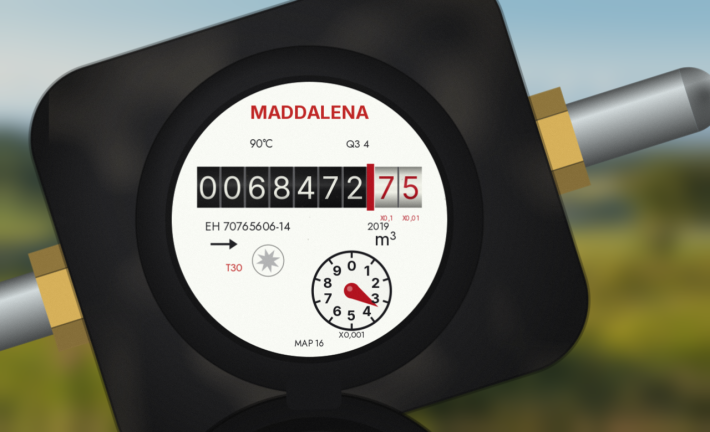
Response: 68472.753
